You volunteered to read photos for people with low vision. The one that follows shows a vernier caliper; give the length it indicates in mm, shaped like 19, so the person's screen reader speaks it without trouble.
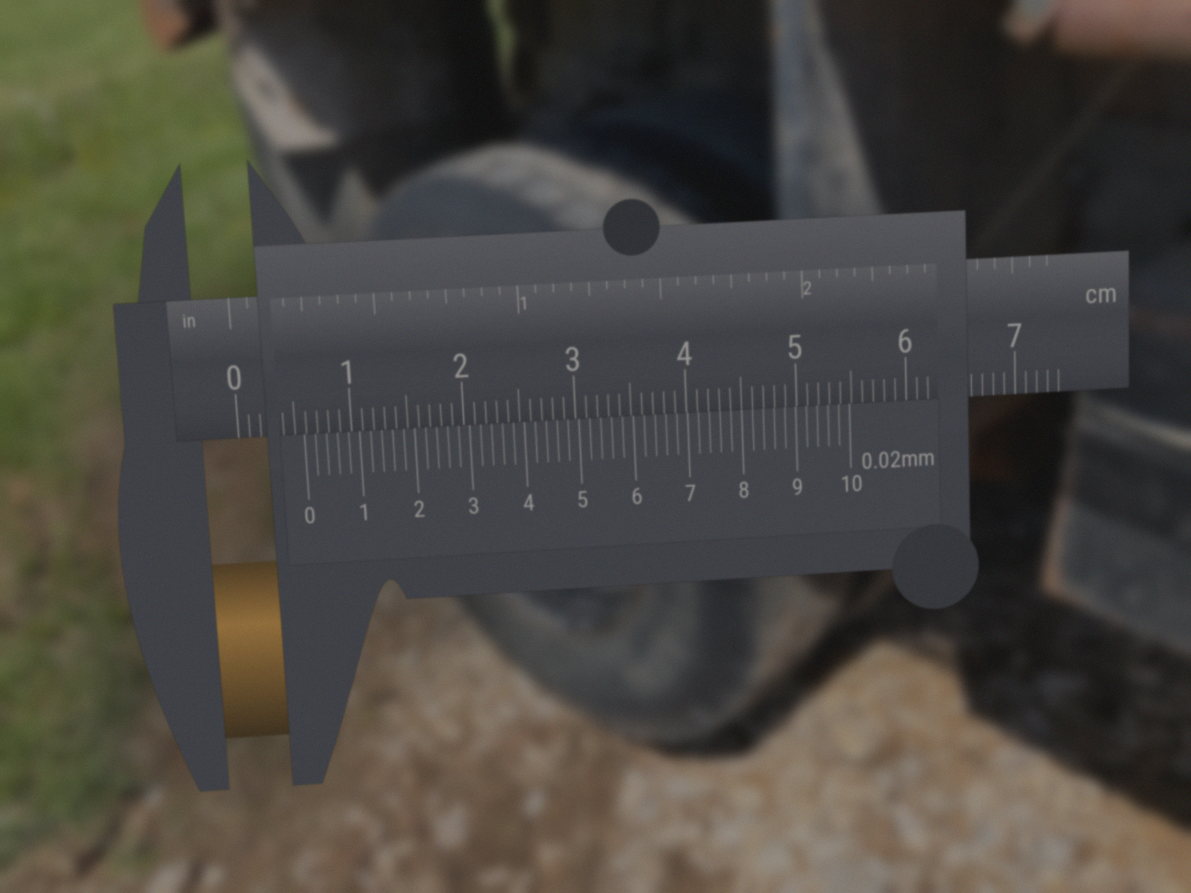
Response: 5.8
